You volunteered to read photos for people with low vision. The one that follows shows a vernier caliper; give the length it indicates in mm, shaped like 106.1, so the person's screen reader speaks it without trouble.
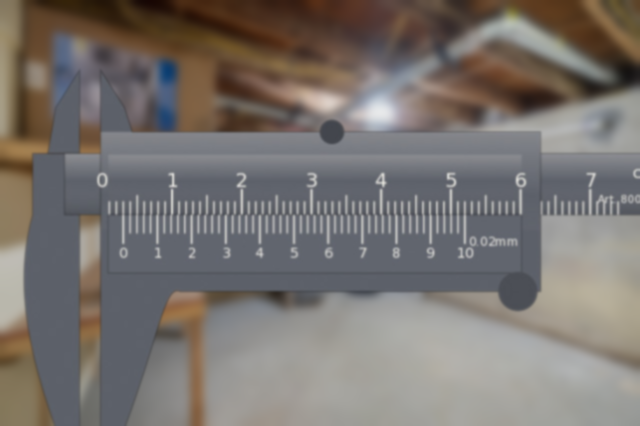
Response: 3.0
